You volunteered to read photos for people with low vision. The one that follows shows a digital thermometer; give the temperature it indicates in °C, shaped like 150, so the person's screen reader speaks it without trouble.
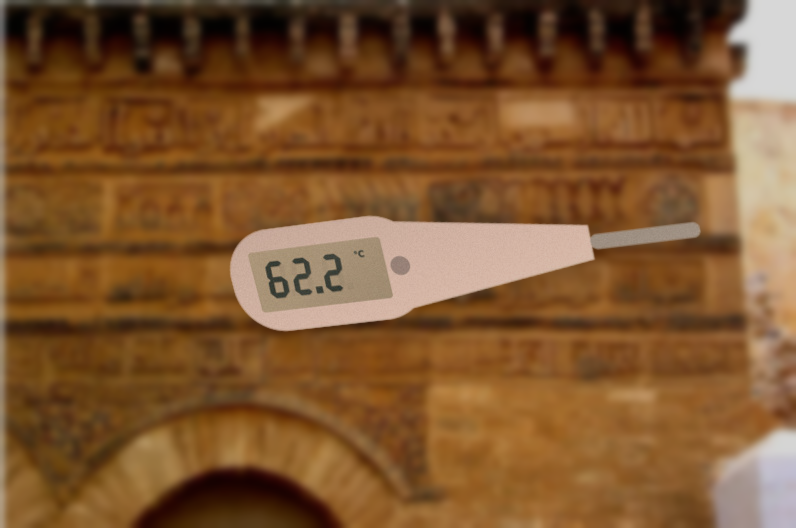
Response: 62.2
